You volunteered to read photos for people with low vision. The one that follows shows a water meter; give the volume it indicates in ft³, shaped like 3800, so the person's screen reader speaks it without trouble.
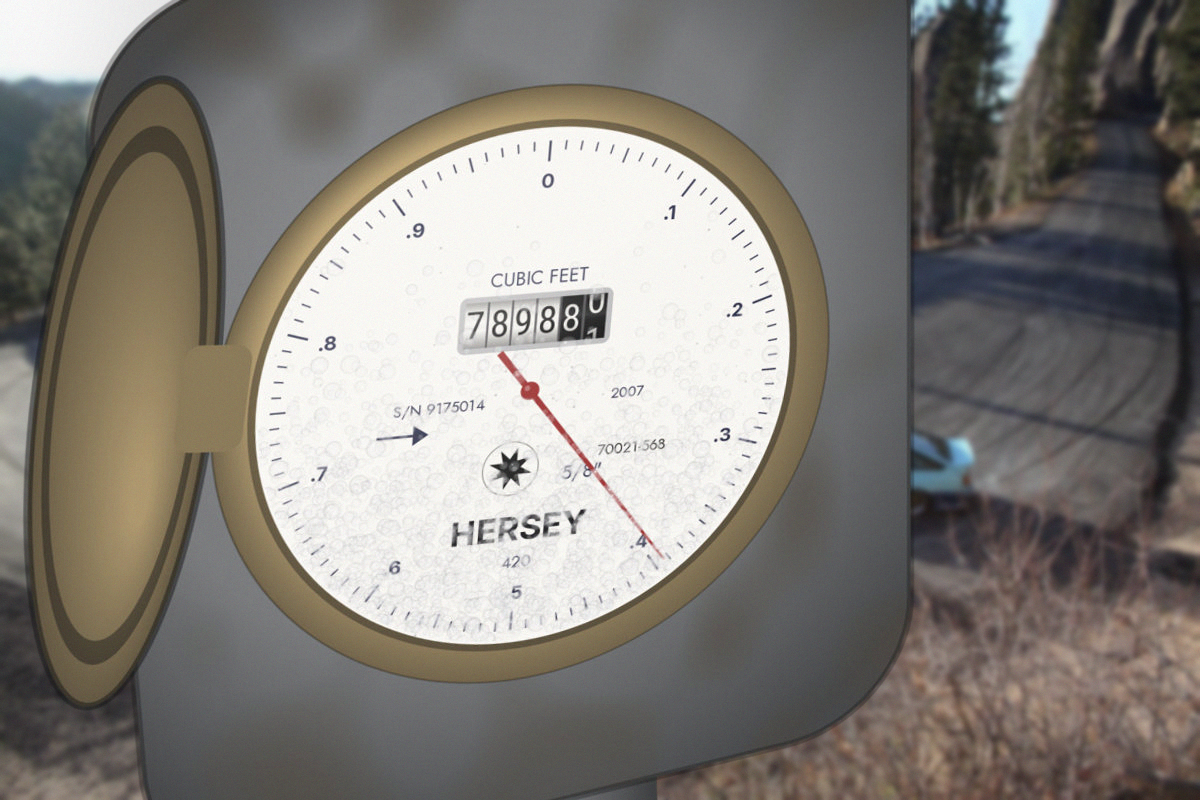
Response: 789880.39
